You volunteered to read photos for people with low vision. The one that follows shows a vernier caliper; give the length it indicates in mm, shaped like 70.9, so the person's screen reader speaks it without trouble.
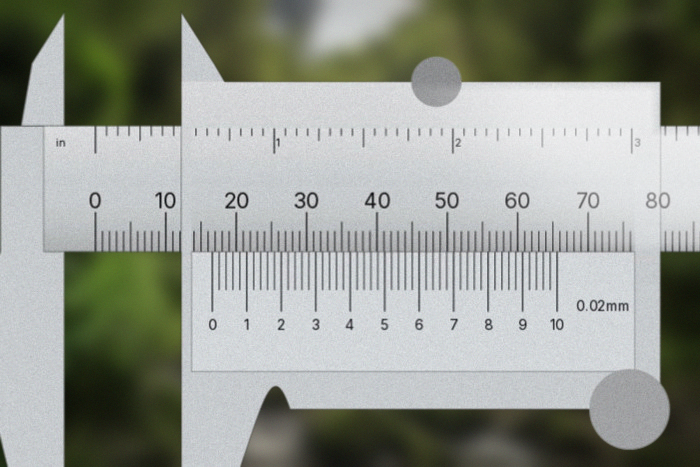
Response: 16.6
